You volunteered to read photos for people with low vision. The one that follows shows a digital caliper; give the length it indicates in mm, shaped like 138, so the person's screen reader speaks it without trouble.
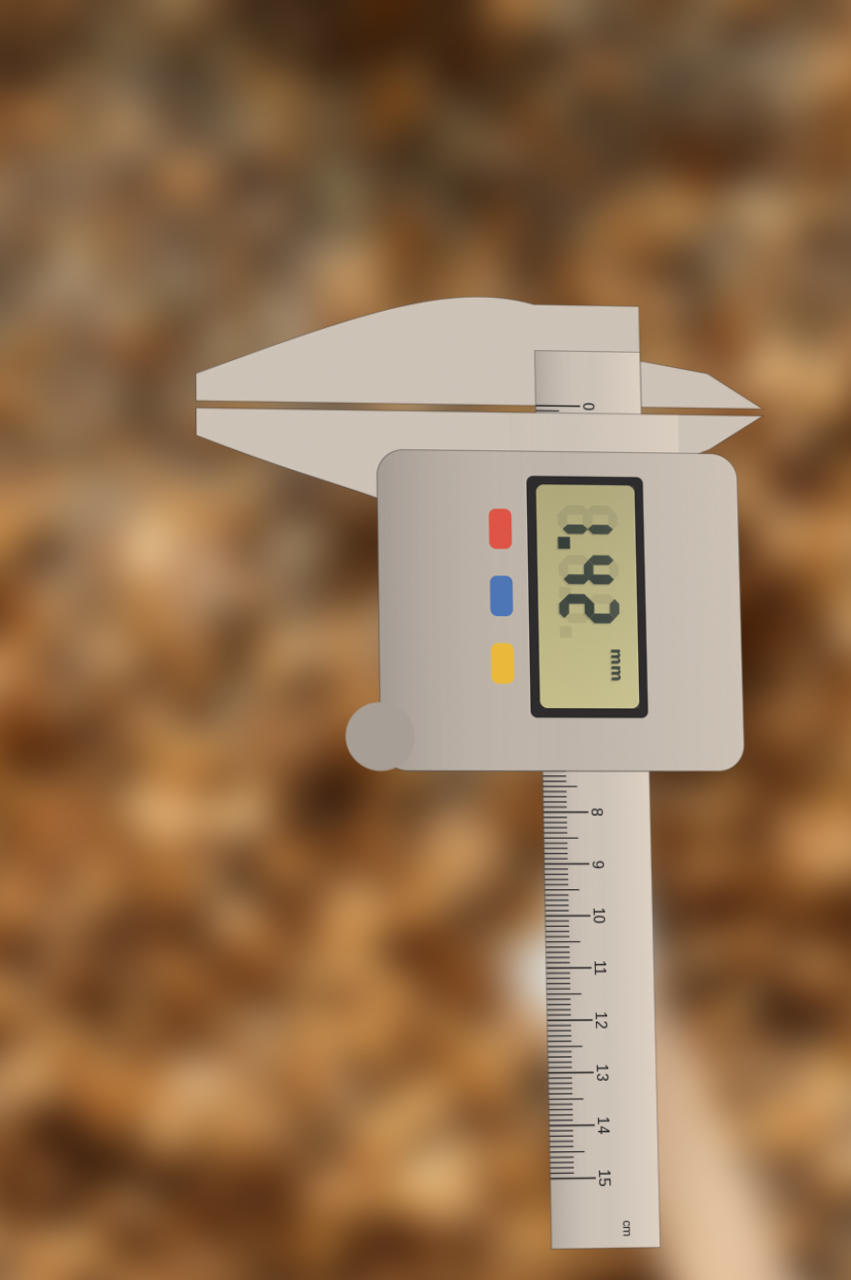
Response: 1.42
